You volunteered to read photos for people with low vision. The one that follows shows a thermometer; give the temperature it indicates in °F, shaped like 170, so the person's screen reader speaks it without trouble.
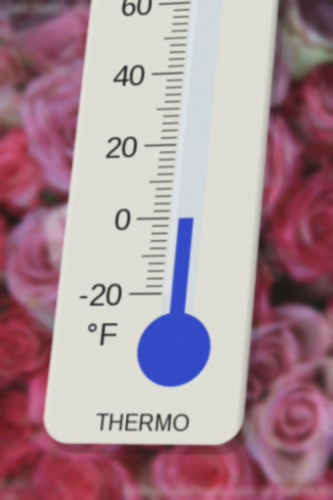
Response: 0
